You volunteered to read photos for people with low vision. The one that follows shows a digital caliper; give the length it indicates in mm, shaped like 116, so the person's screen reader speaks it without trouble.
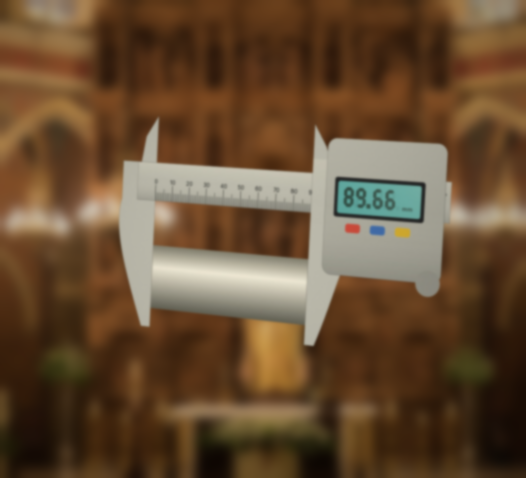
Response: 89.66
